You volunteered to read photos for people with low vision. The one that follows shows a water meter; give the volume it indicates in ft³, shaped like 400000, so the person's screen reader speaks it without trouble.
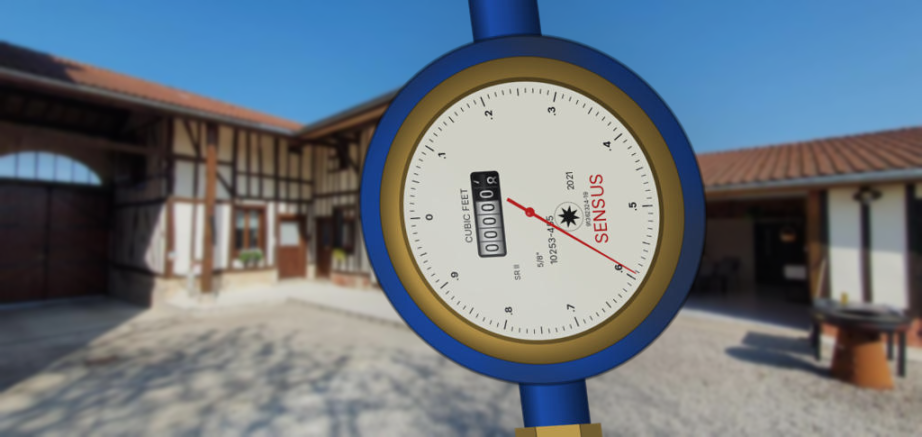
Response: 7.59
